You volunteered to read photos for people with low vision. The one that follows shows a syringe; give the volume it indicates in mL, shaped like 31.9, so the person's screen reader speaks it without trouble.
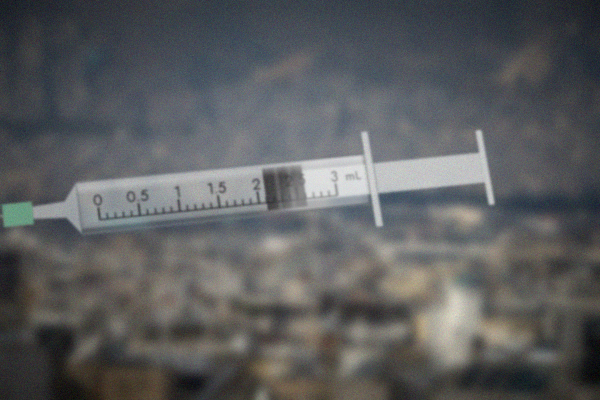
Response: 2.1
